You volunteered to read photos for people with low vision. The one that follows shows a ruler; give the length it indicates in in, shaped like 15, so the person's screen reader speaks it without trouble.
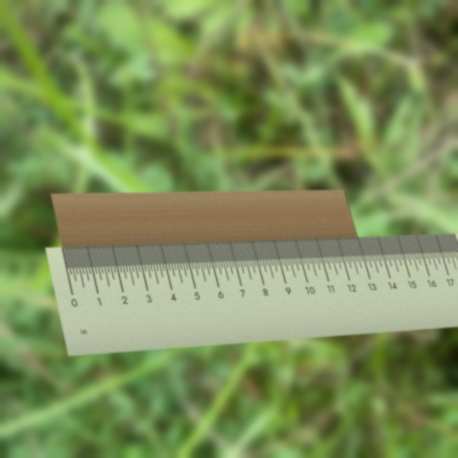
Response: 13
